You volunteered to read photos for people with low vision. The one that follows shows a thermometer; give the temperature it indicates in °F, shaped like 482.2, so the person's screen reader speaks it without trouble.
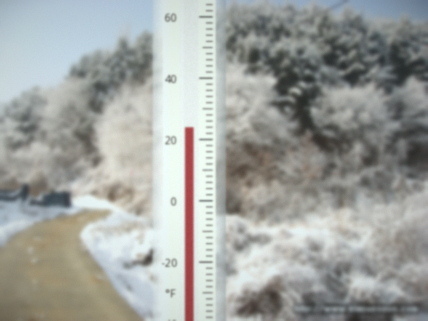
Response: 24
